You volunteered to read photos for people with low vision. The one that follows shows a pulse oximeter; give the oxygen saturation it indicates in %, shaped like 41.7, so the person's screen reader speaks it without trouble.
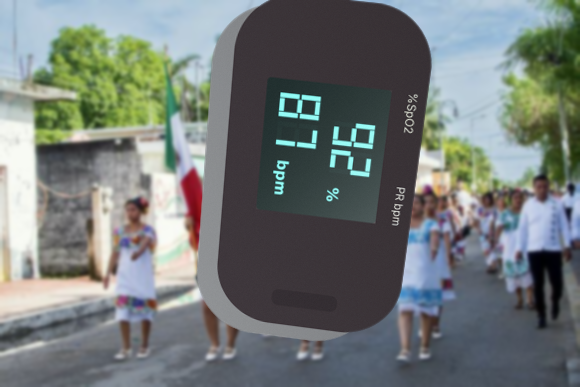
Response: 92
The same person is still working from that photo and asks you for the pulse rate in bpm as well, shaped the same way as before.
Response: 87
